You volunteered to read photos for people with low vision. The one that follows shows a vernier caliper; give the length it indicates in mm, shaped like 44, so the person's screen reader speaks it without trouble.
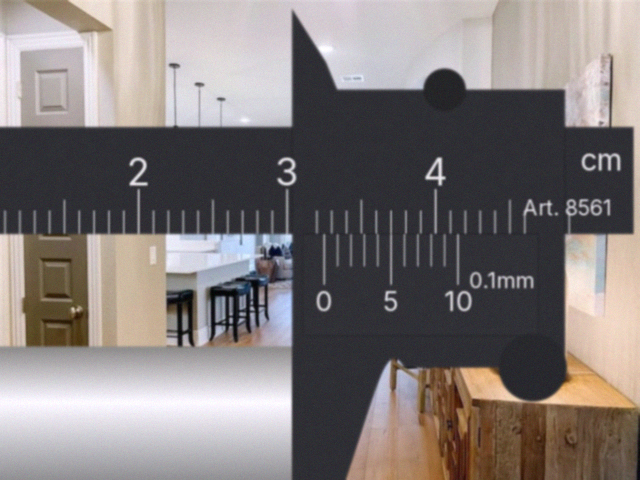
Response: 32.5
